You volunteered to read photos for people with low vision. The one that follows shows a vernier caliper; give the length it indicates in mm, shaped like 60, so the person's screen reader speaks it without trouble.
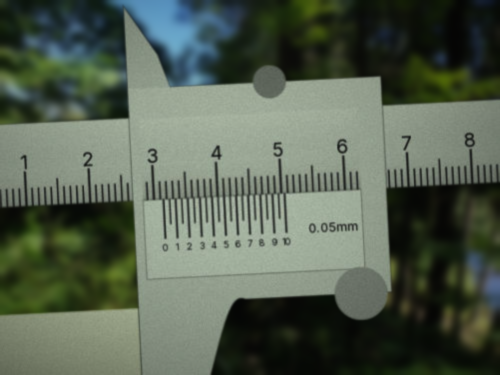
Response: 31.5
